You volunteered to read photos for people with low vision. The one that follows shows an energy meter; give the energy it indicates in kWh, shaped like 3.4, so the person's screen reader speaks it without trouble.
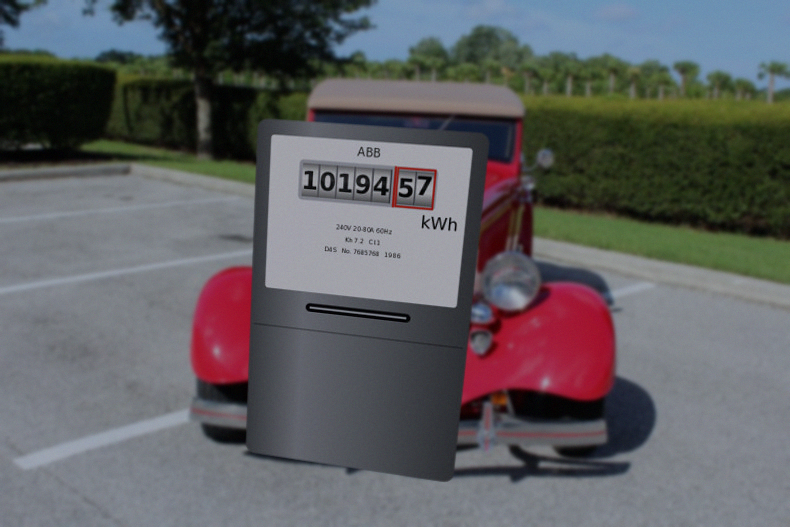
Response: 10194.57
